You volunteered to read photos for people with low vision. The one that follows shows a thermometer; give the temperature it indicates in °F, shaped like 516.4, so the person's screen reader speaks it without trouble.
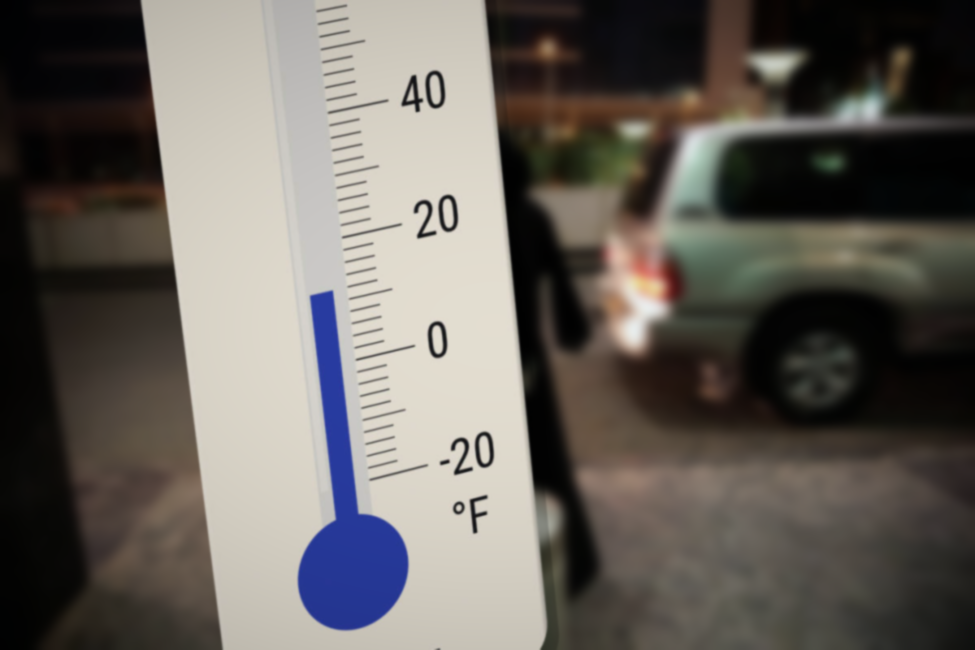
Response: 12
